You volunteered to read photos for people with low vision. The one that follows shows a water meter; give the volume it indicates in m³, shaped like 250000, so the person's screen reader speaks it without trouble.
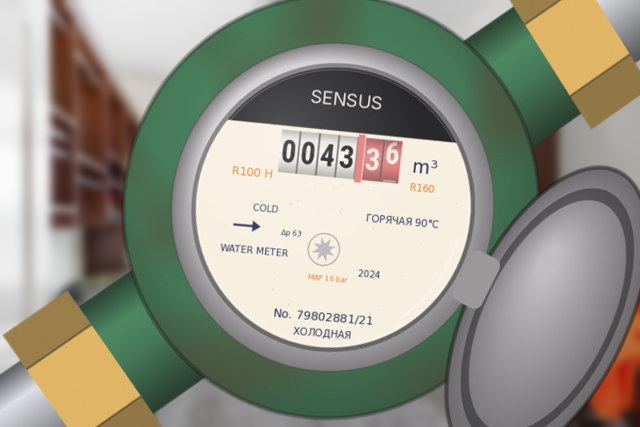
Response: 43.36
